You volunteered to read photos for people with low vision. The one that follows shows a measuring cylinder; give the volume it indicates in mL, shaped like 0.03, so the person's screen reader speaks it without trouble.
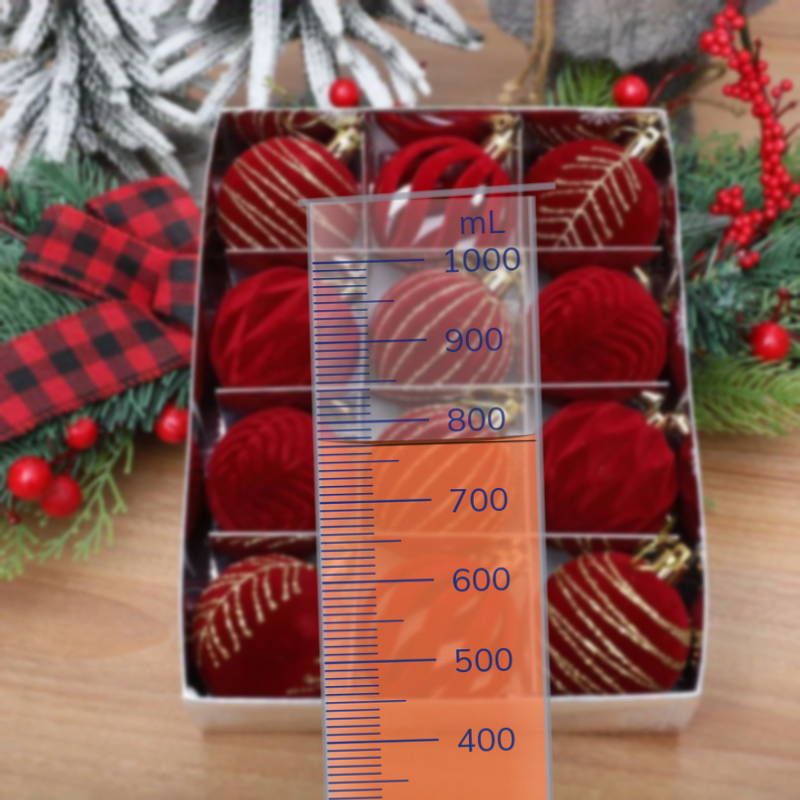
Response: 770
